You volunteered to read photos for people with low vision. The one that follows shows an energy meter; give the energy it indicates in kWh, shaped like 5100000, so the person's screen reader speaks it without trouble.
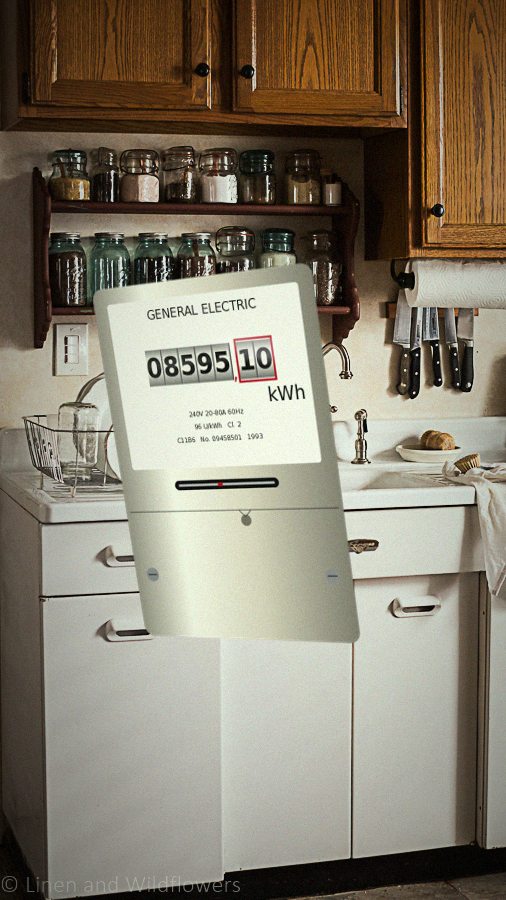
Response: 8595.10
